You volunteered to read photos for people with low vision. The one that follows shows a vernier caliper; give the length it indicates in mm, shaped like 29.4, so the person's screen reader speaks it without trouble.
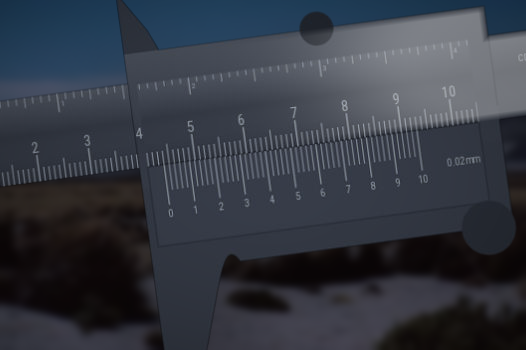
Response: 44.0
